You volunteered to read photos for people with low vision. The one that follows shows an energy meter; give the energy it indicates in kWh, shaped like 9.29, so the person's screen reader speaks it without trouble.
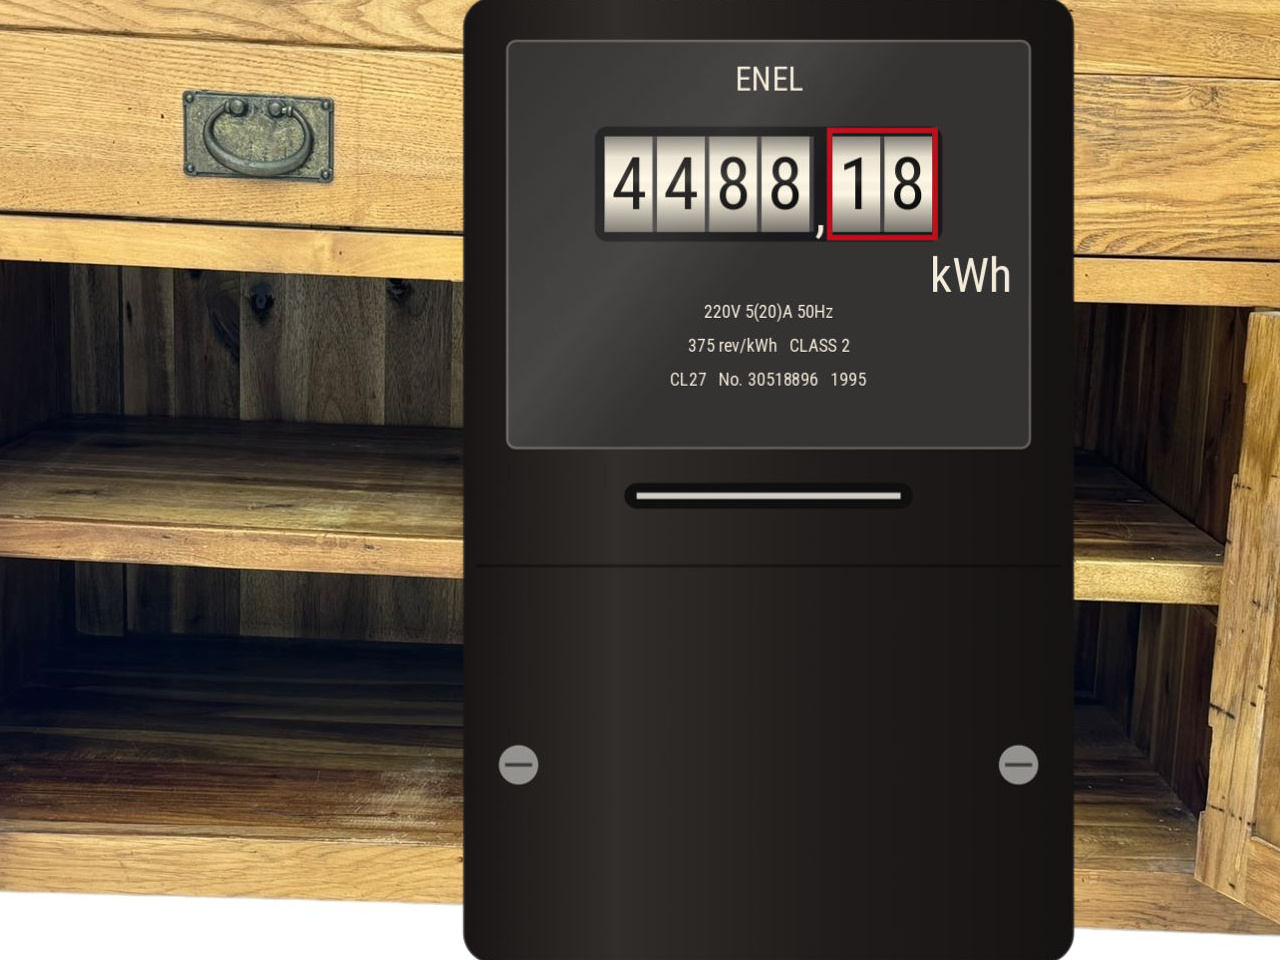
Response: 4488.18
